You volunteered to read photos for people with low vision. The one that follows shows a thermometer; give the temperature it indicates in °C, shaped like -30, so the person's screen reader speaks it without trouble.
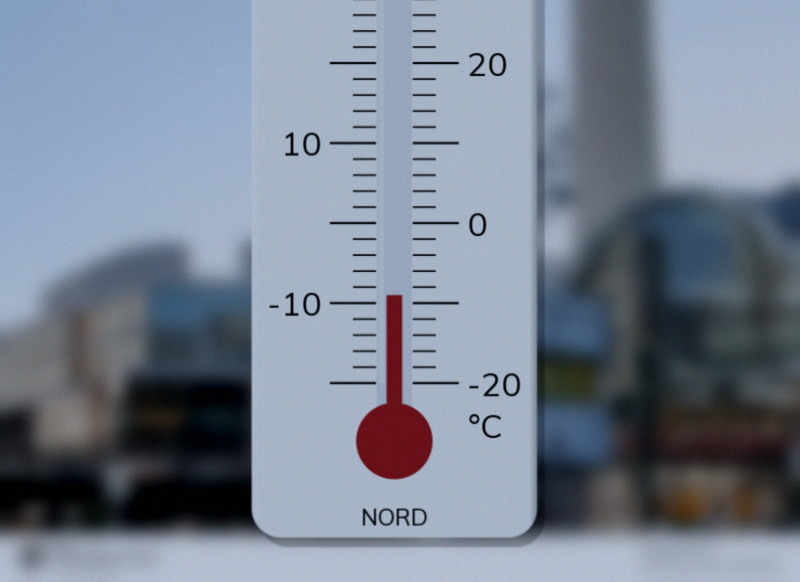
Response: -9
